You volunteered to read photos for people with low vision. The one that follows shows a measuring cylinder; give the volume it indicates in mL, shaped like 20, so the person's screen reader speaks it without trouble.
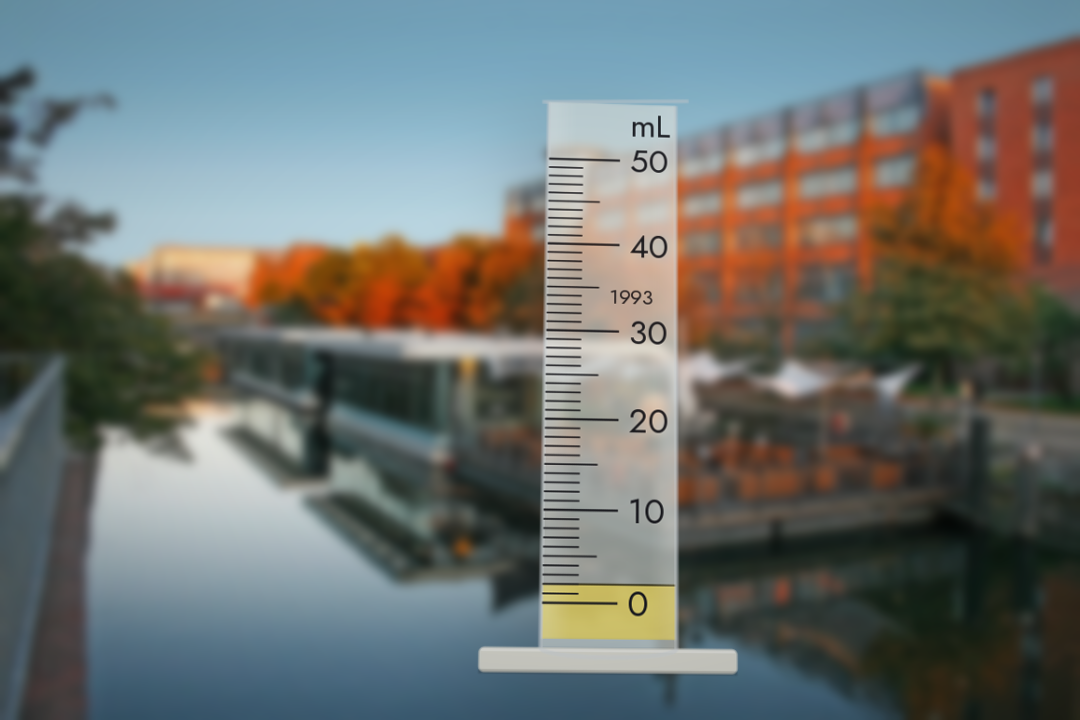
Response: 2
